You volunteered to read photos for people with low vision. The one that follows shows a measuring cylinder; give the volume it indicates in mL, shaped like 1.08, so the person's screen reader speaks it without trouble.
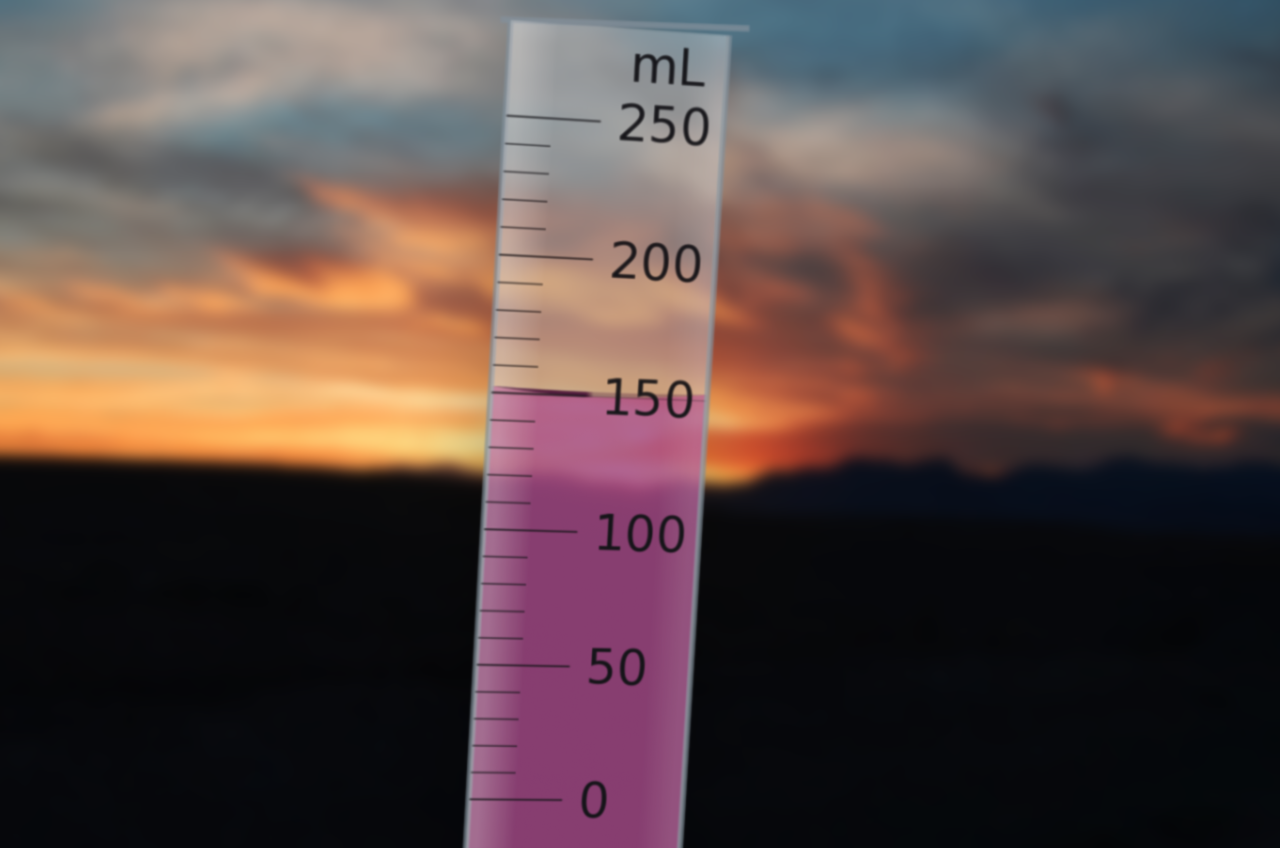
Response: 150
